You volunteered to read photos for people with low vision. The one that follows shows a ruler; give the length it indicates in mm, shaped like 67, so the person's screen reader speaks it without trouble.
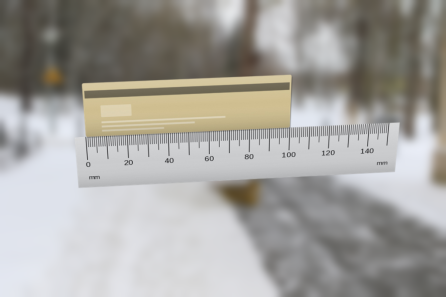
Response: 100
